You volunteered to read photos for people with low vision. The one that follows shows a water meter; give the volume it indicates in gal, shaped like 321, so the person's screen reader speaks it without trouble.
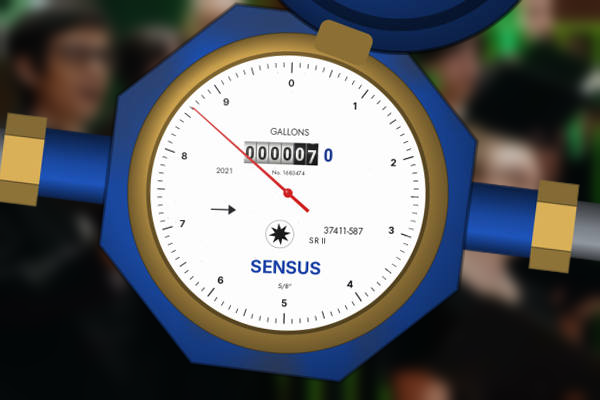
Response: 68.6
